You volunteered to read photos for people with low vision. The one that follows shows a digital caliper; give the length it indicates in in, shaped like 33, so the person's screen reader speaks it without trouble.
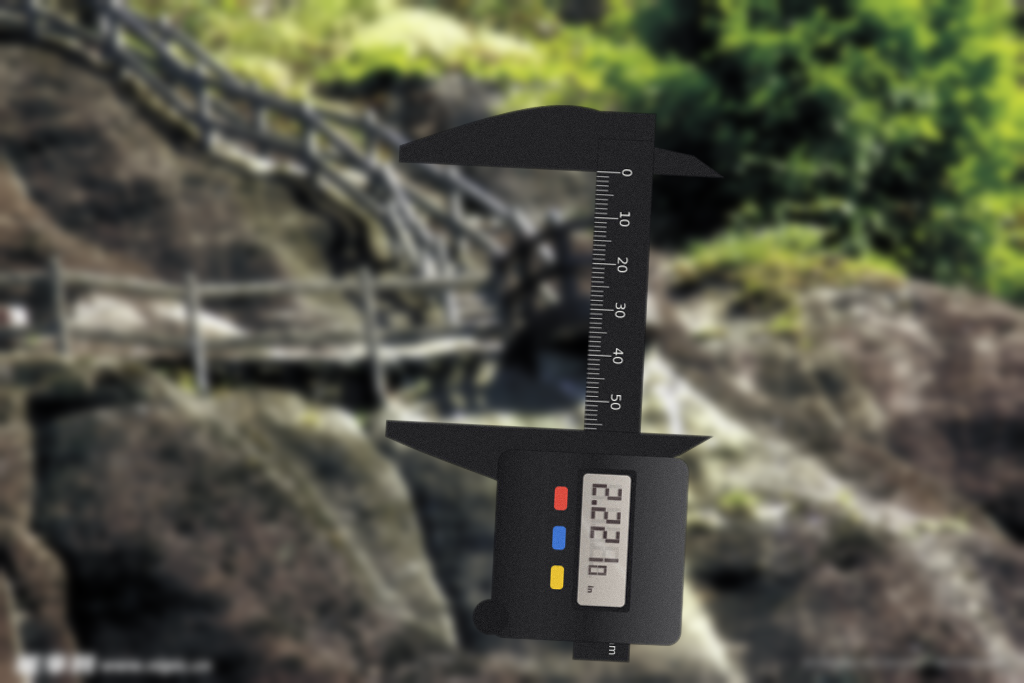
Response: 2.2210
